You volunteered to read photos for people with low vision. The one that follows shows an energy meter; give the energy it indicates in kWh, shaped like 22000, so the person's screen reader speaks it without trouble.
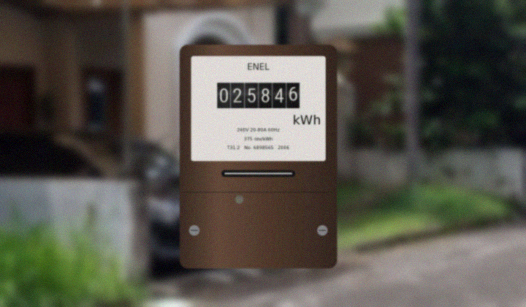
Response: 25846
